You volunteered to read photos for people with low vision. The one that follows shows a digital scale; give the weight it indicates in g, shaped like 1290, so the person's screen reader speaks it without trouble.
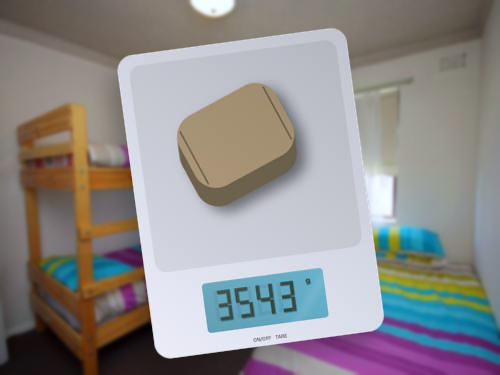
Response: 3543
